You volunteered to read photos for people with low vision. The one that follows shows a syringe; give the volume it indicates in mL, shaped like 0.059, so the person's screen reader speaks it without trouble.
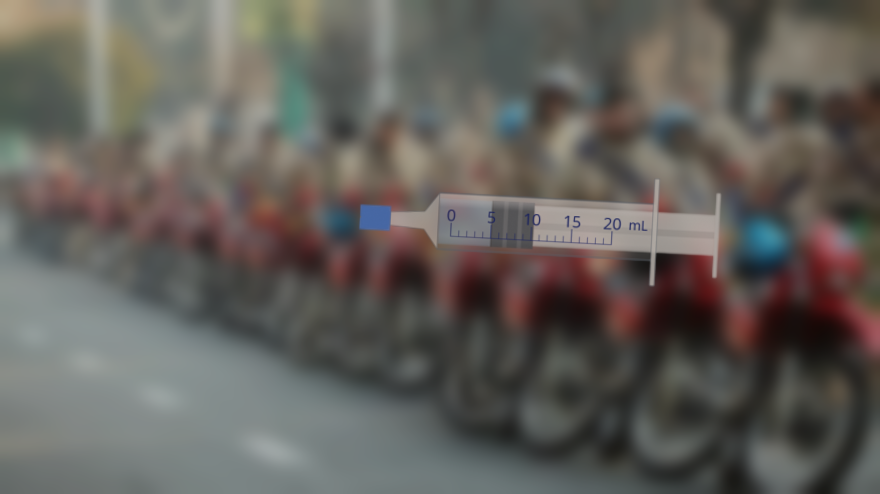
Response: 5
